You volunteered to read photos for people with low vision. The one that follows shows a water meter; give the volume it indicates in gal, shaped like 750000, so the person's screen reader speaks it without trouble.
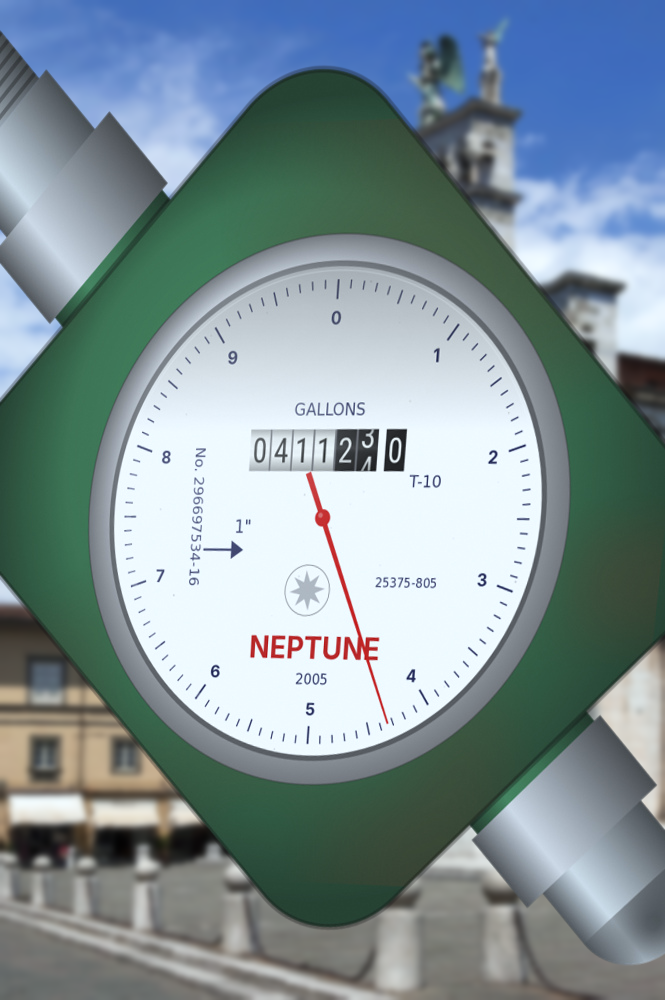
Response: 411234.3
